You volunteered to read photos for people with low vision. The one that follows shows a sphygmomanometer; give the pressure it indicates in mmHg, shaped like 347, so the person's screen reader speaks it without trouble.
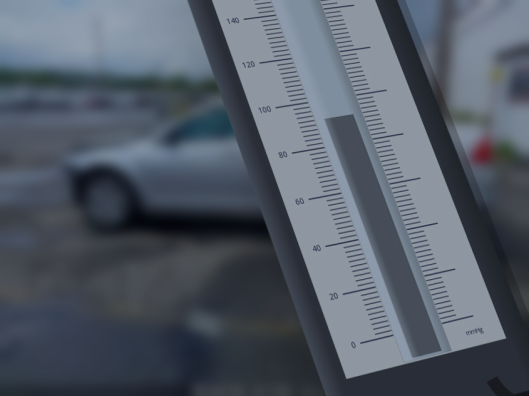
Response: 92
